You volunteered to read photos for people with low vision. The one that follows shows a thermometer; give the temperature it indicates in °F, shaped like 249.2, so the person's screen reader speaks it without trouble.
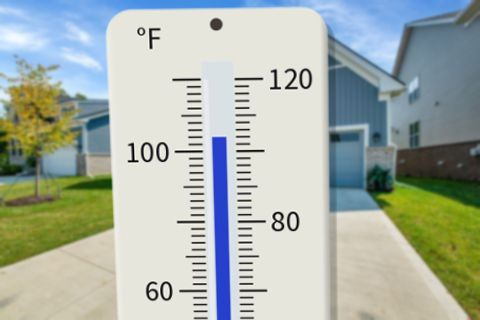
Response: 104
